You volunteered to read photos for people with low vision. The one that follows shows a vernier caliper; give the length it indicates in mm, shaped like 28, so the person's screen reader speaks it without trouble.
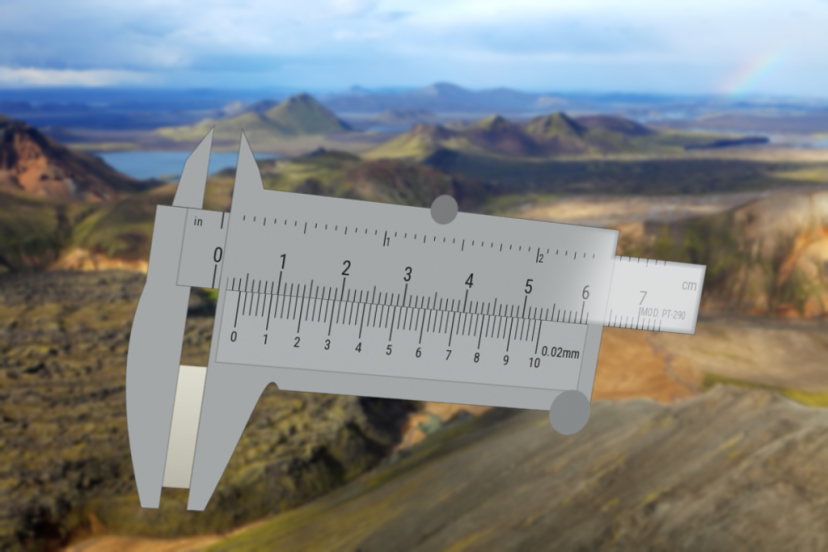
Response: 4.2
